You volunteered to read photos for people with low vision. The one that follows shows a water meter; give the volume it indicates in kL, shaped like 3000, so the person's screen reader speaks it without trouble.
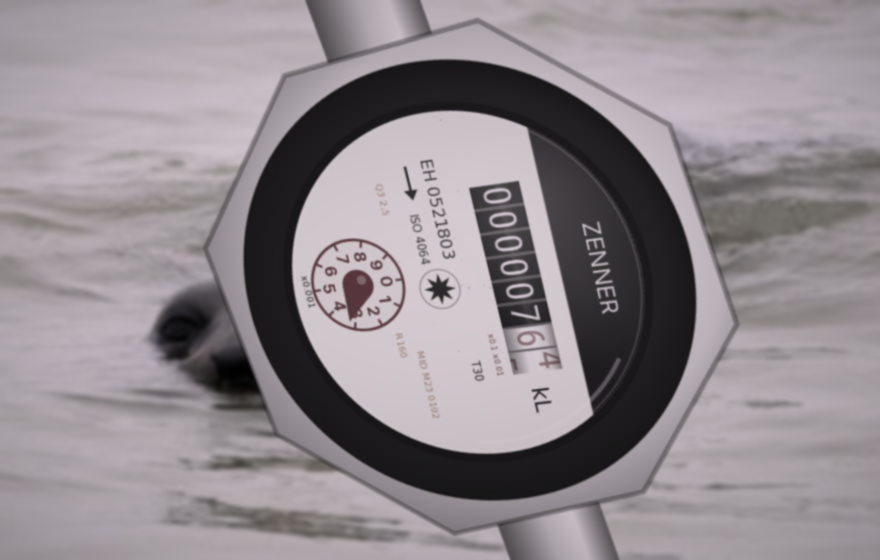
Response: 7.643
